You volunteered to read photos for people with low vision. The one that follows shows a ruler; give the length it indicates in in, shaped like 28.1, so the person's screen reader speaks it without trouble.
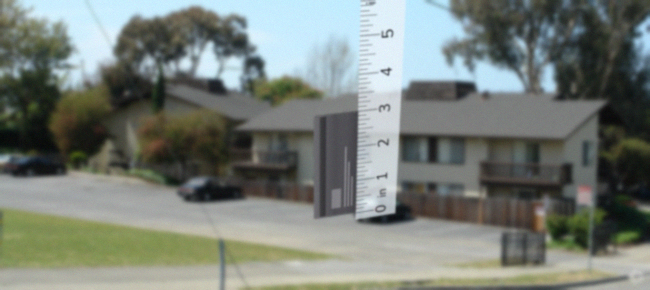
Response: 3
